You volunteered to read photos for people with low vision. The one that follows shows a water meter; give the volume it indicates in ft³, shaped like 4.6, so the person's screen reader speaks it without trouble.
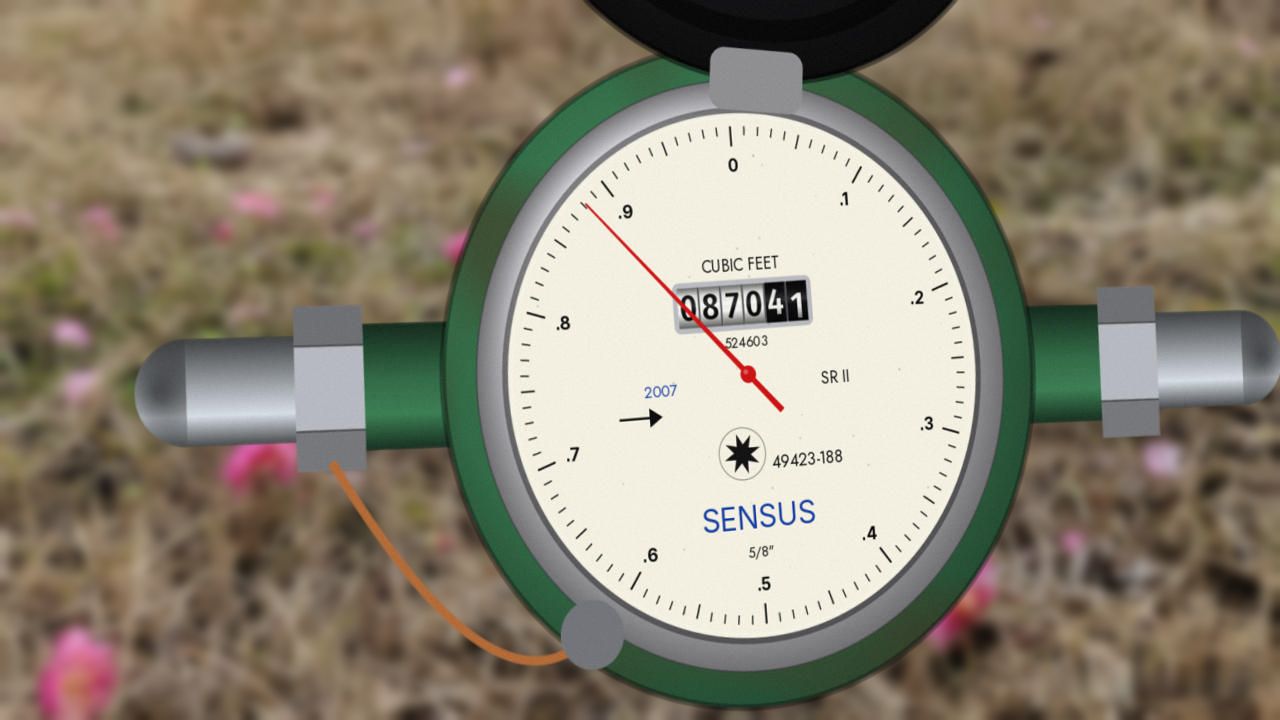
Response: 87040.88
